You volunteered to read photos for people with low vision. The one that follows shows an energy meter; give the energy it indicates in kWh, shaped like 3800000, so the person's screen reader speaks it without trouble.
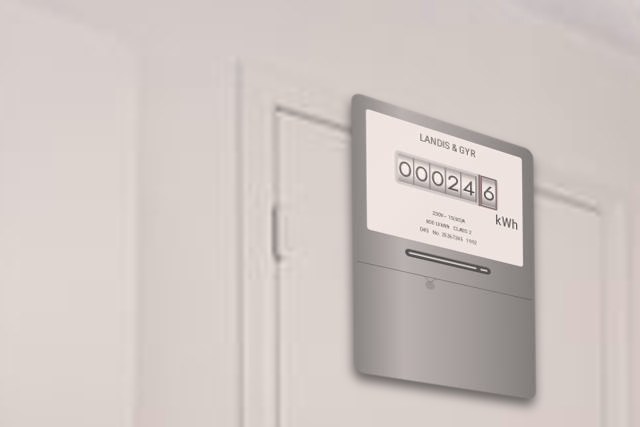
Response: 24.6
